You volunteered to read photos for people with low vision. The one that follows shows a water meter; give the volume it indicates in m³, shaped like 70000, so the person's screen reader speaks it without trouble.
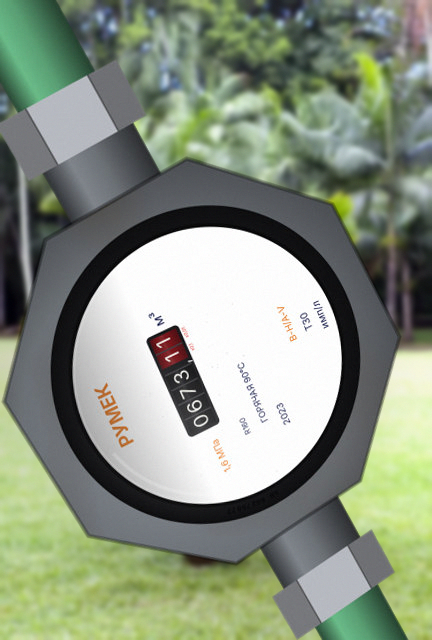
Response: 673.11
